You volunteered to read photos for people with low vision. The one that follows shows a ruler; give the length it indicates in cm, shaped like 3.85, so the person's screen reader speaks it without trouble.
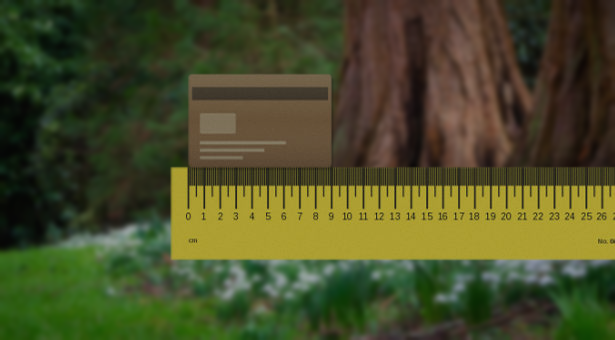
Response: 9
